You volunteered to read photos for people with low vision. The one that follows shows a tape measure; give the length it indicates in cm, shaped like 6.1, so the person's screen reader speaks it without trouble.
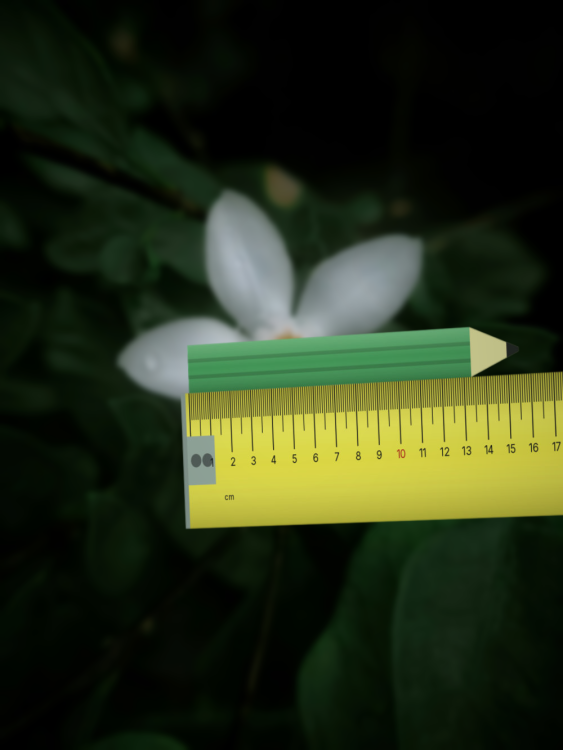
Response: 15.5
